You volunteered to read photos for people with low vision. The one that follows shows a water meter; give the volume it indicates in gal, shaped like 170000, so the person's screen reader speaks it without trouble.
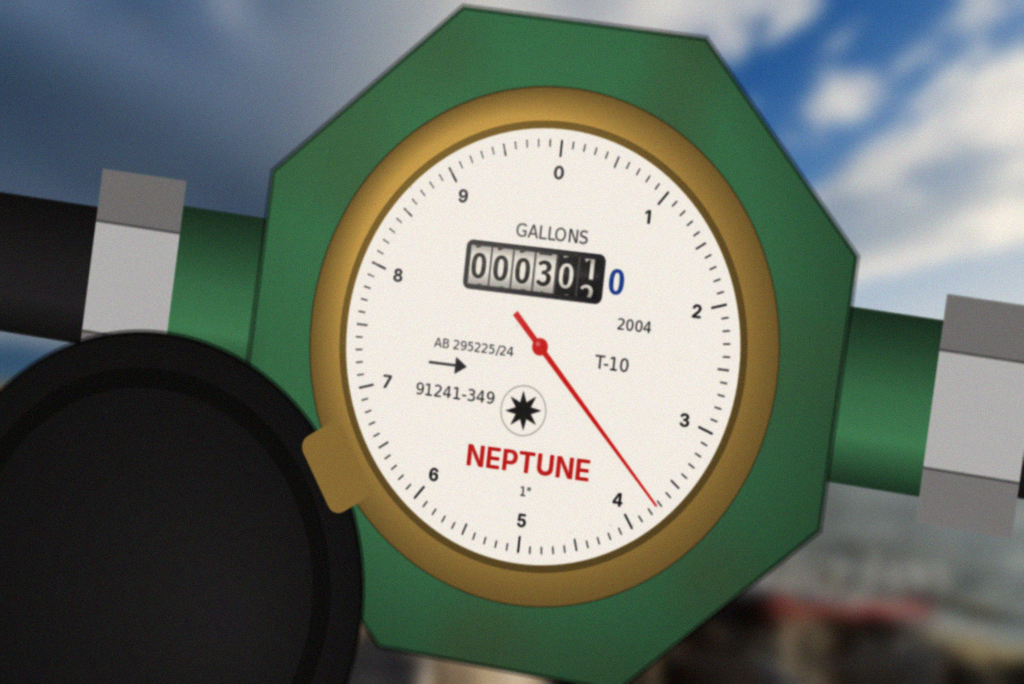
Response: 3013.7
